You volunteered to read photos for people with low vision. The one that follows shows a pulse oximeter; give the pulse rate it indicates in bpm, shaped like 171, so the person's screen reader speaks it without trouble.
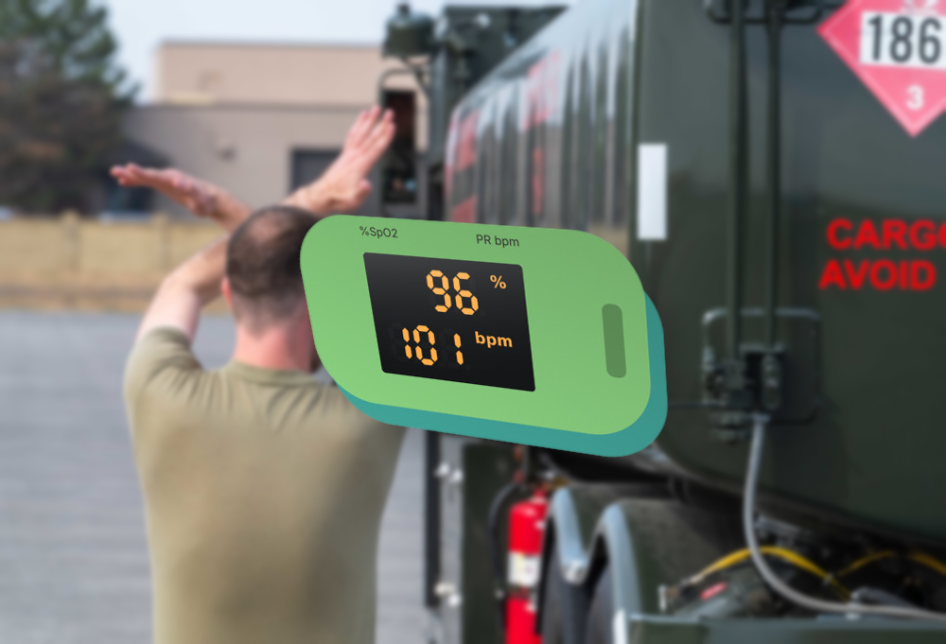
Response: 101
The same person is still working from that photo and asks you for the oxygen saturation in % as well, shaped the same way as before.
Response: 96
